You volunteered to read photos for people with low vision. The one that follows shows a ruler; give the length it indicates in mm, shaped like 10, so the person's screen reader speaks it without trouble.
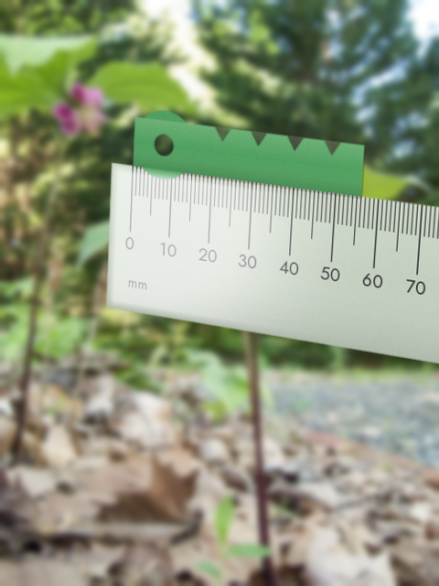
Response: 56
